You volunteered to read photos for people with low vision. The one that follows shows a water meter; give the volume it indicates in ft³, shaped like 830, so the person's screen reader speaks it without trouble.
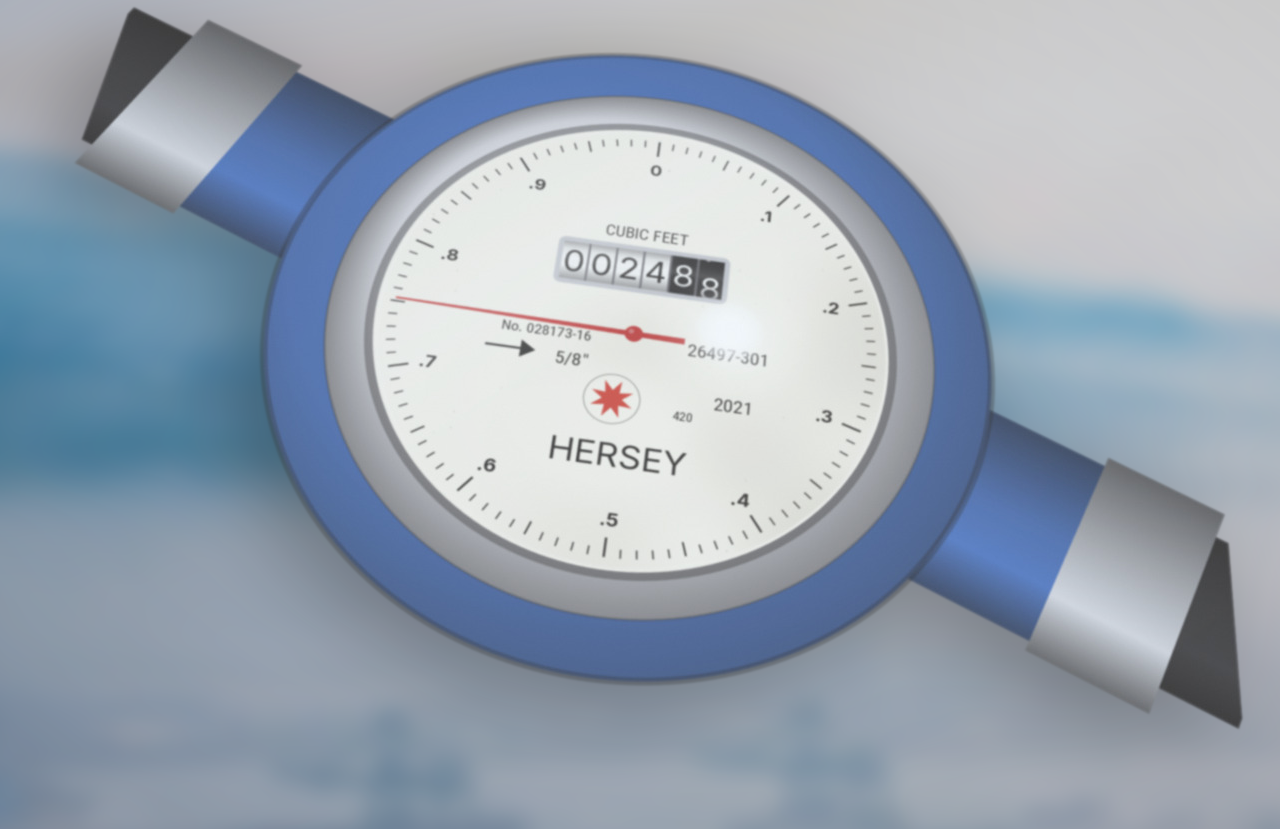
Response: 2487.75
